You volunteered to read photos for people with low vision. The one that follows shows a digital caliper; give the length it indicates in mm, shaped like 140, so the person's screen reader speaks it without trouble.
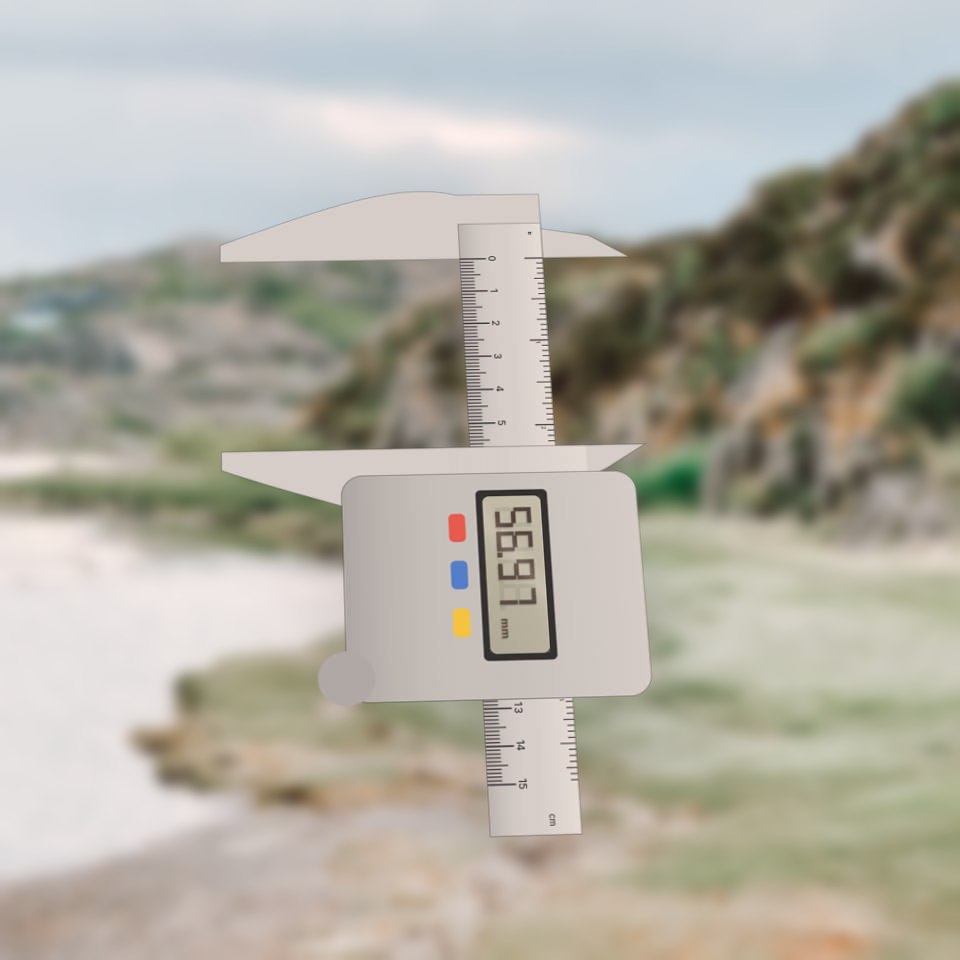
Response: 56.97
